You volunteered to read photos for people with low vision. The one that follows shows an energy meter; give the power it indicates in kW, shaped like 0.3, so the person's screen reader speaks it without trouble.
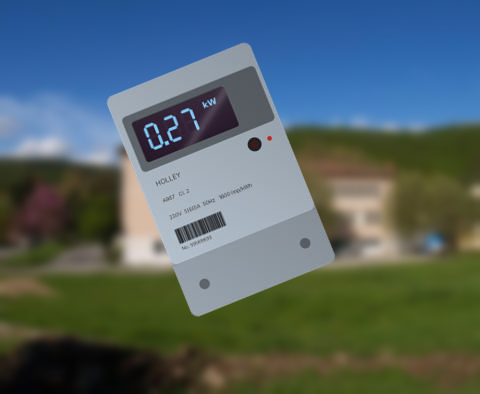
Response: 0.27
